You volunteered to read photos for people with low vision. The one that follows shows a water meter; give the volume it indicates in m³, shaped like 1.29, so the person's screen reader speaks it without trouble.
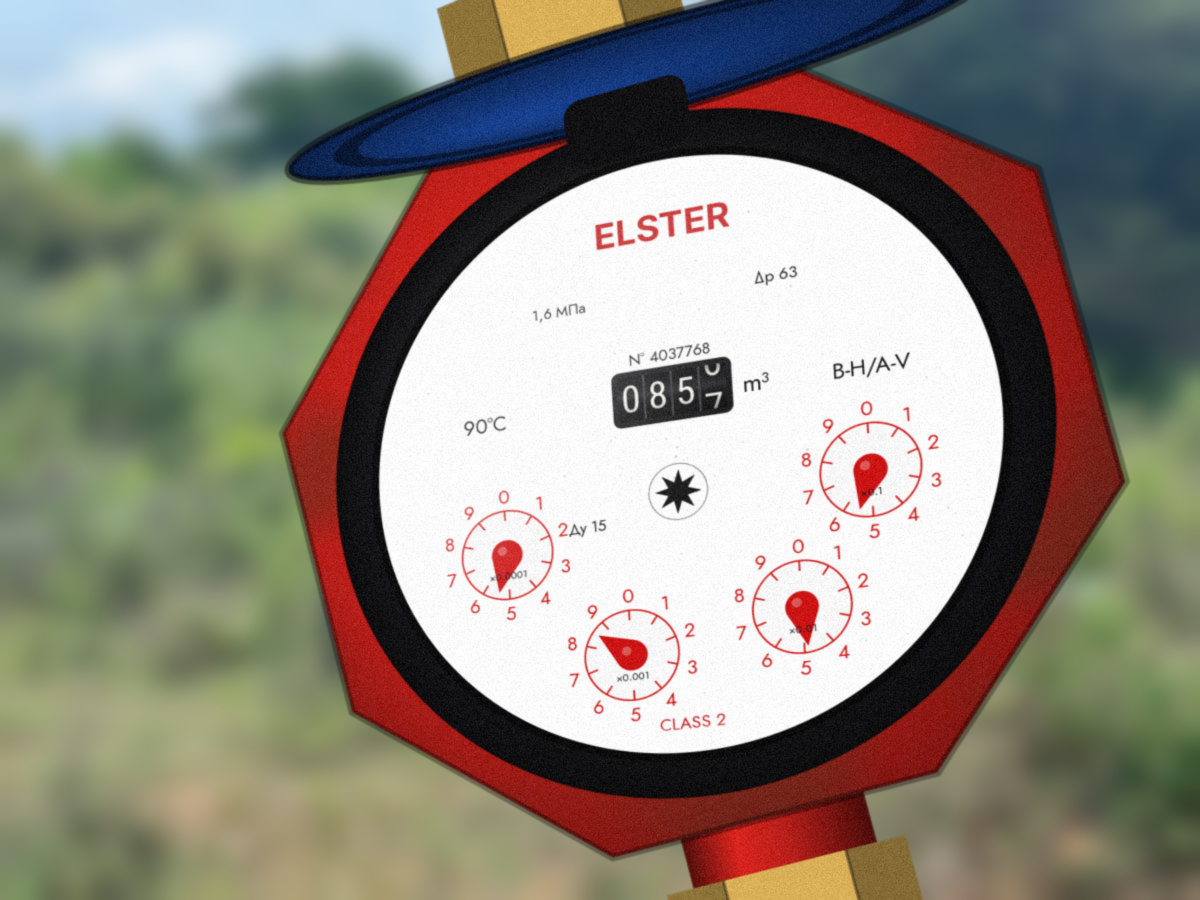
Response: 856.5485
